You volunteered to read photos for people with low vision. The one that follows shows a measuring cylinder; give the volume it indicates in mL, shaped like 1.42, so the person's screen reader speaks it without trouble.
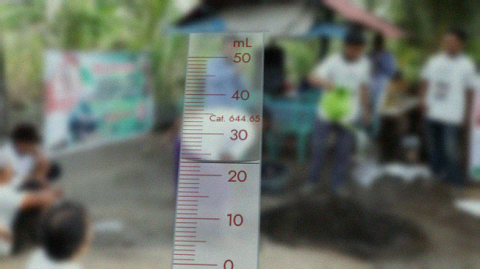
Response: 23
